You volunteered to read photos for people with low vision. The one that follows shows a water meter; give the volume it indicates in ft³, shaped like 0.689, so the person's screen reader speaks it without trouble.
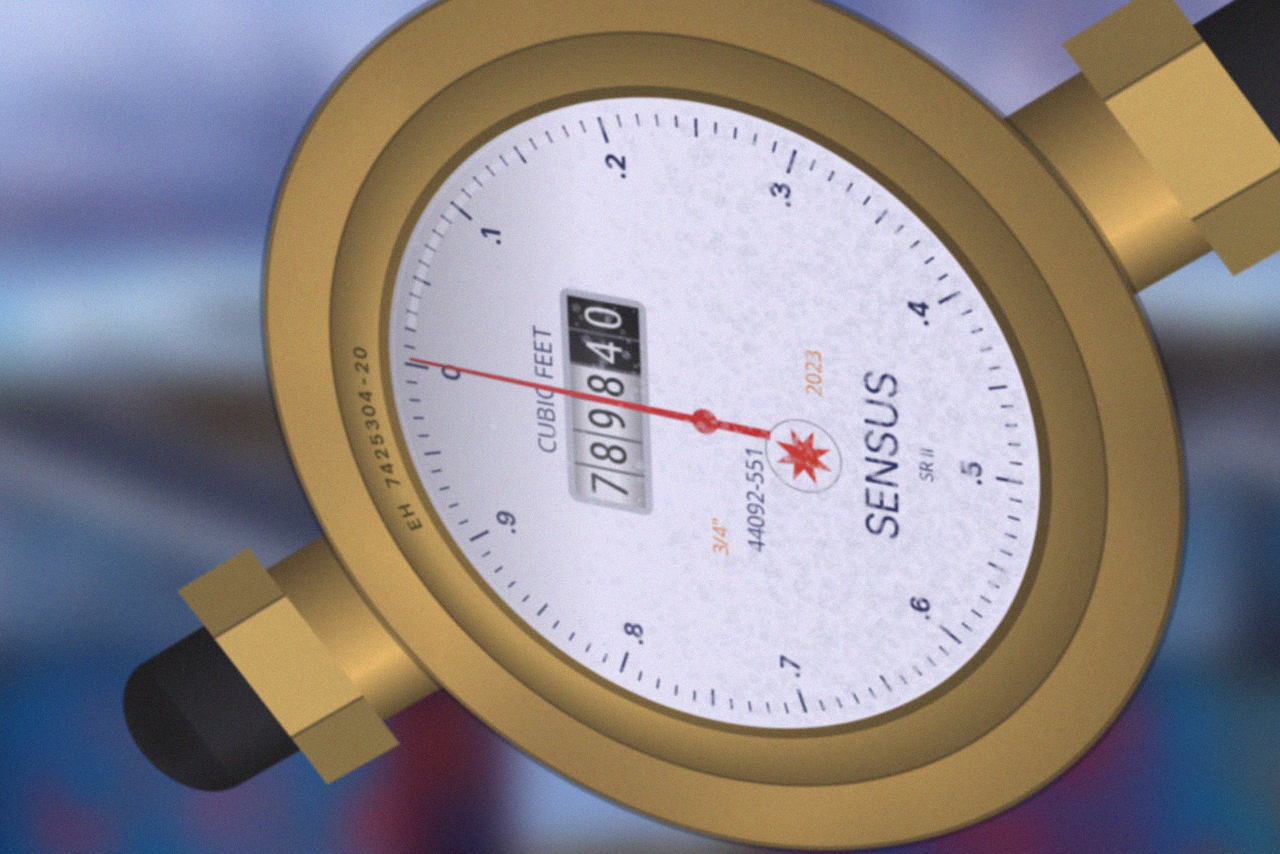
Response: 789840.00
